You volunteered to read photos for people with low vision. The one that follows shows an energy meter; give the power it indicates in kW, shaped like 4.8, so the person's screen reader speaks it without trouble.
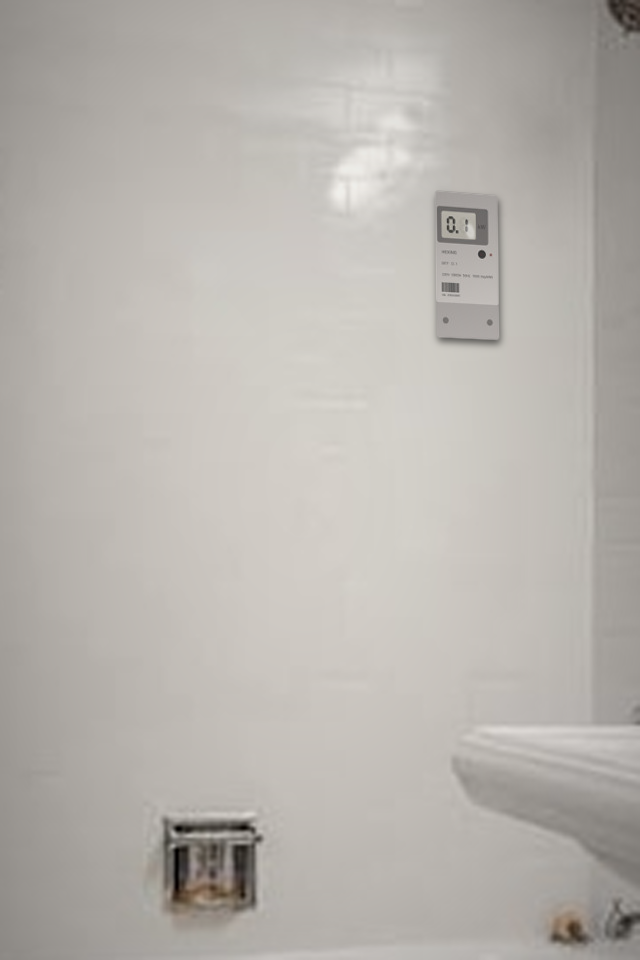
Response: 0.1
